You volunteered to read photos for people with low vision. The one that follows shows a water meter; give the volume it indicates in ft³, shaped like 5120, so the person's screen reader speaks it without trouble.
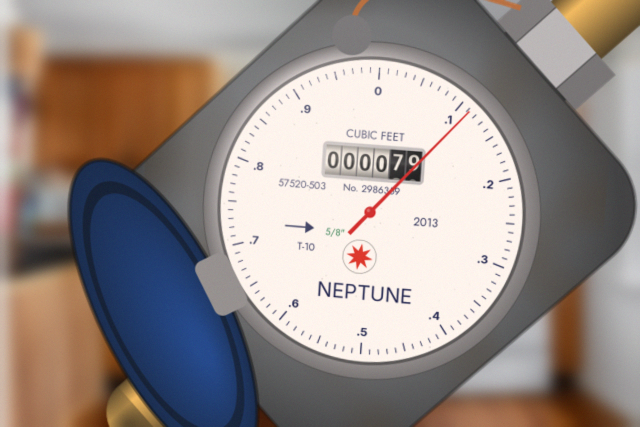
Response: 79.11
